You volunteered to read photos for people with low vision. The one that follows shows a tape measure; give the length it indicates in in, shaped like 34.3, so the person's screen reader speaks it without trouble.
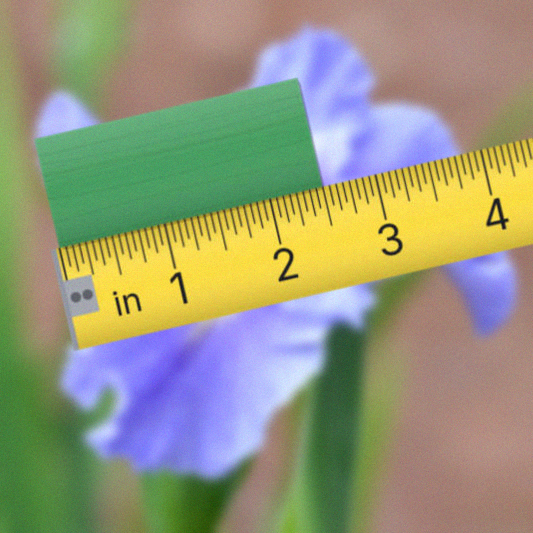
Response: 2.5
